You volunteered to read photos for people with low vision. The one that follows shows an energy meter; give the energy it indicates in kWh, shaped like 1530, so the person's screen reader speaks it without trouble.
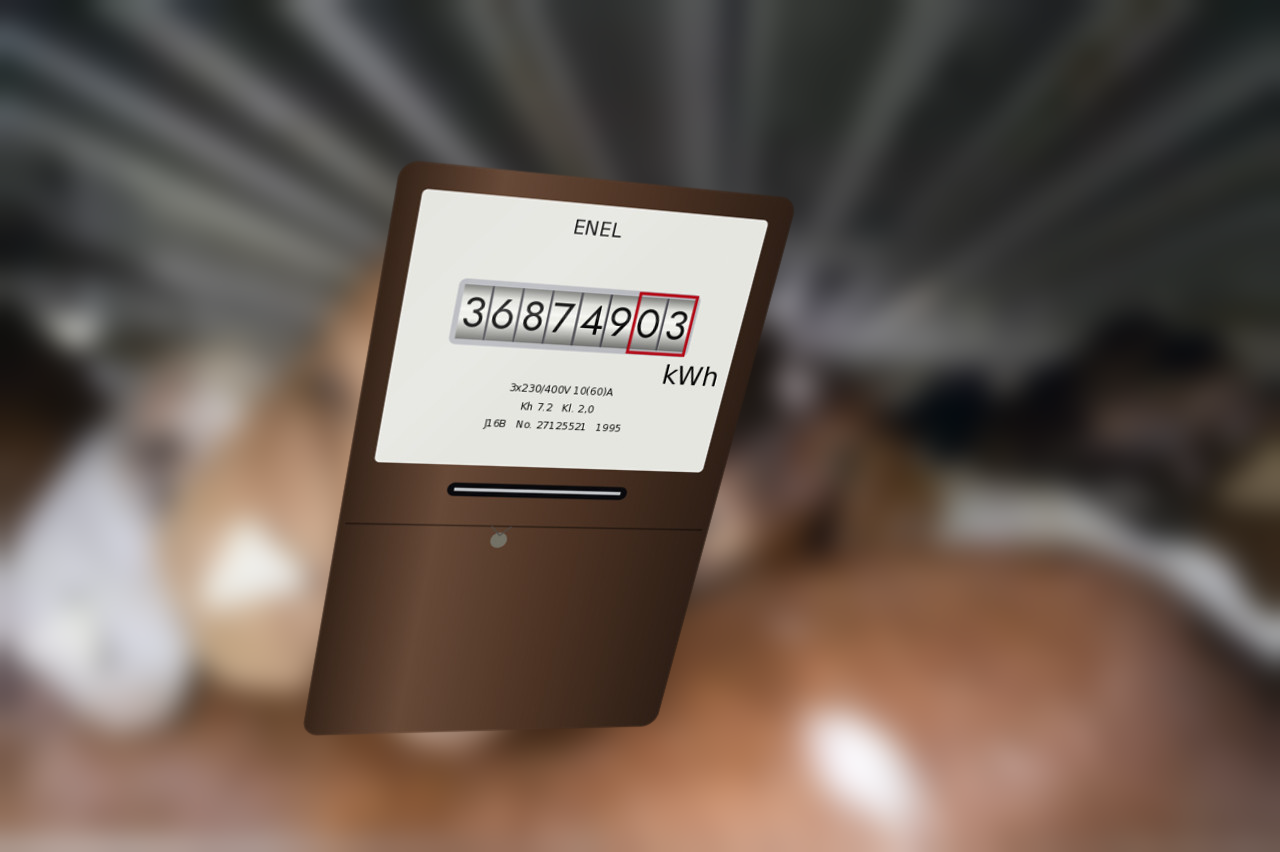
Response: 368749.03
